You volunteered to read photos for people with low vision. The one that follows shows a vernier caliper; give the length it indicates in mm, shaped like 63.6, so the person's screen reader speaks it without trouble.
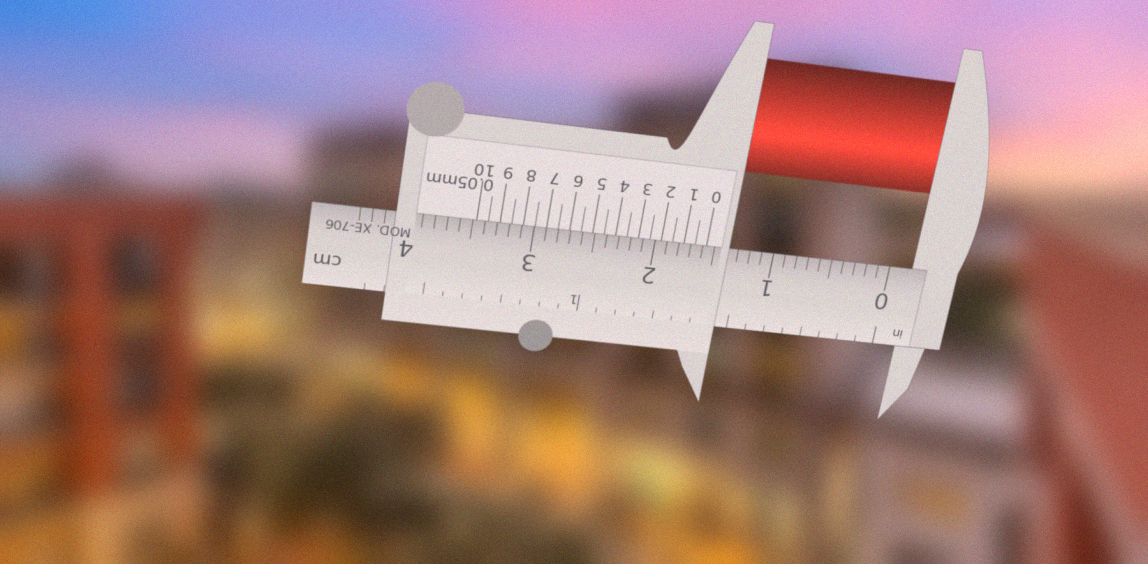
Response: 15.7
